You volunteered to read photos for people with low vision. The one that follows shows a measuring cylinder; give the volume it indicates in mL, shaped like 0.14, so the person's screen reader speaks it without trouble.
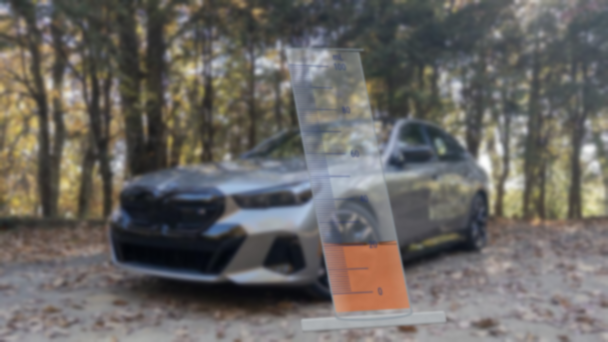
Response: 20
